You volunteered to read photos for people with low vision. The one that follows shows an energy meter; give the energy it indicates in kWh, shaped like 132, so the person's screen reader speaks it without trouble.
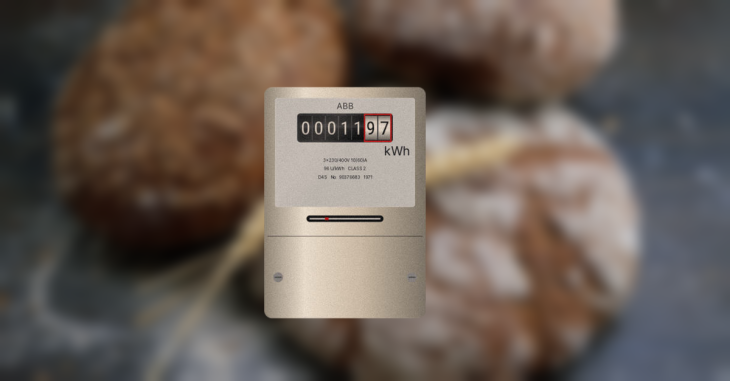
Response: 11.97
